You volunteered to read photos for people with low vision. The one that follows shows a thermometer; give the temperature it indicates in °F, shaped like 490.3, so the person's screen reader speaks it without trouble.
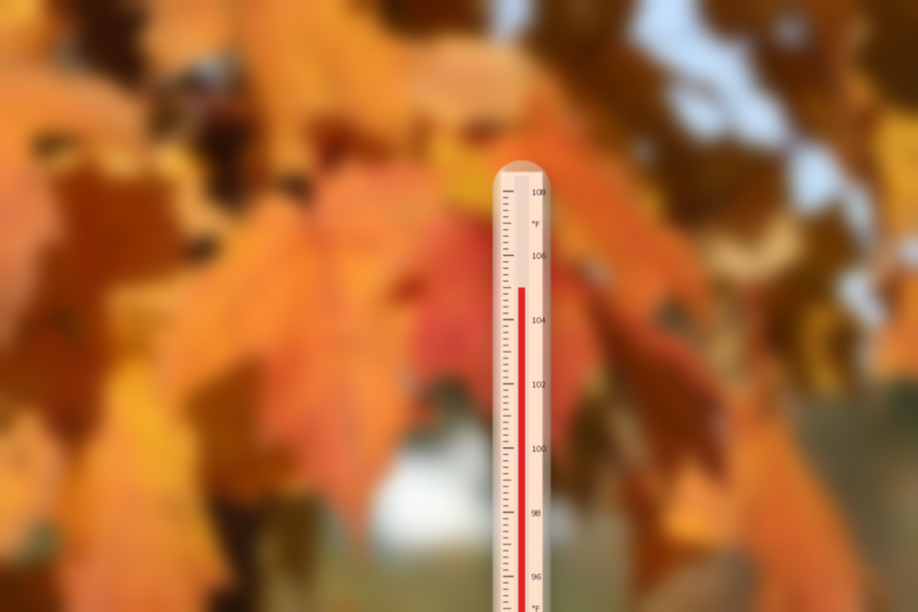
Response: 105
